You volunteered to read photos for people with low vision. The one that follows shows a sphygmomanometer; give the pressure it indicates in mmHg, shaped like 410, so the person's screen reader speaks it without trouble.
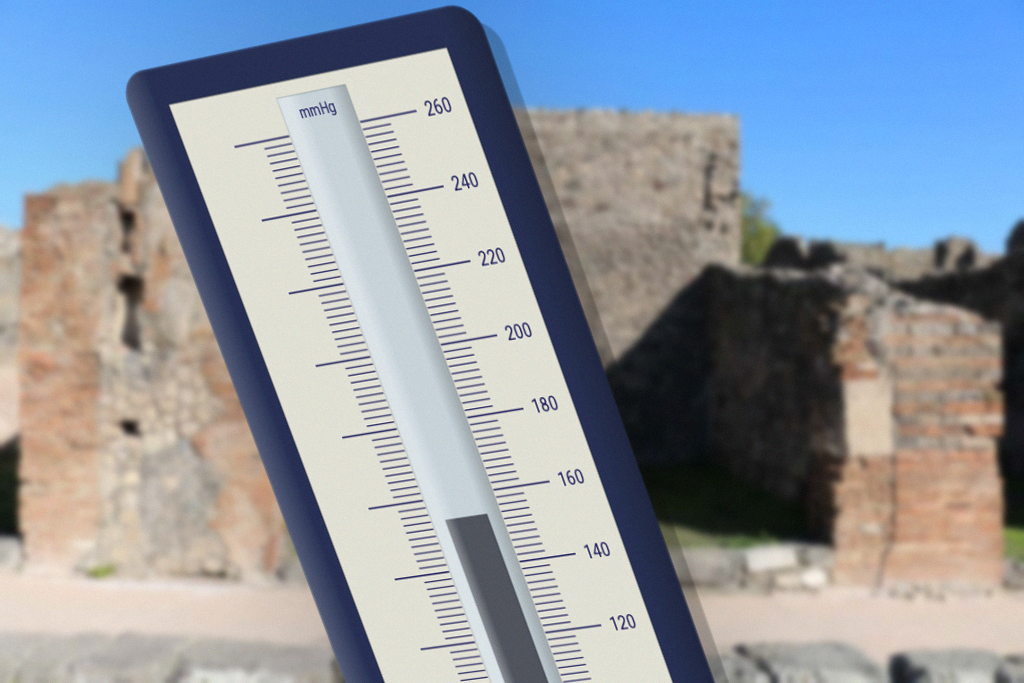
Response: 154
